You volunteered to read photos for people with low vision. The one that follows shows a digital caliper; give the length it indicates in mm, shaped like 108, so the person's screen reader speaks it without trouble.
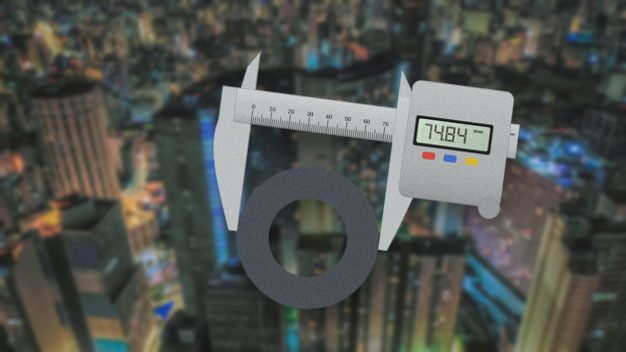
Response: 74.84
